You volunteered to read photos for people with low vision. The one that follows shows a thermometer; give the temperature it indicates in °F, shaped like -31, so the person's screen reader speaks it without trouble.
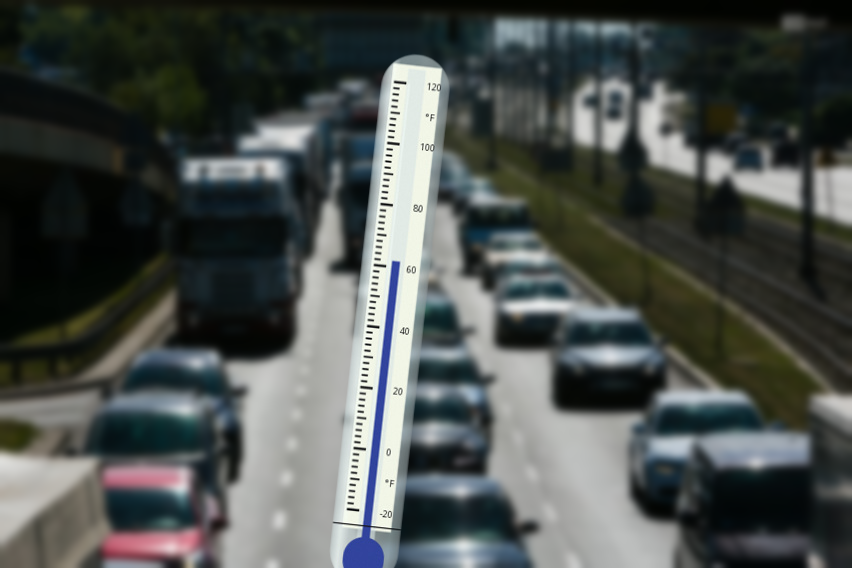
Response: 62
